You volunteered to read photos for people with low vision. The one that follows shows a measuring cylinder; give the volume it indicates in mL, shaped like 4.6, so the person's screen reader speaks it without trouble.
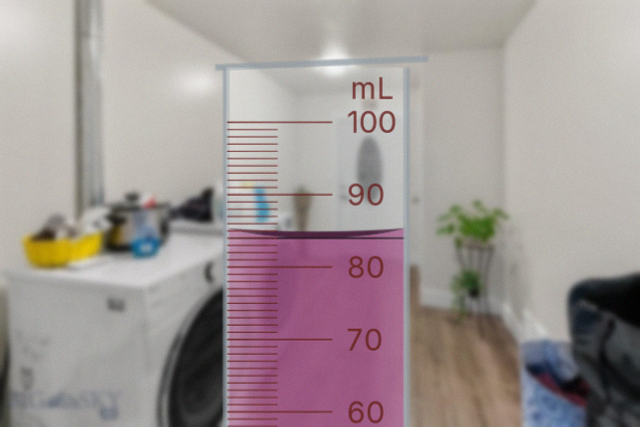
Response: 84
